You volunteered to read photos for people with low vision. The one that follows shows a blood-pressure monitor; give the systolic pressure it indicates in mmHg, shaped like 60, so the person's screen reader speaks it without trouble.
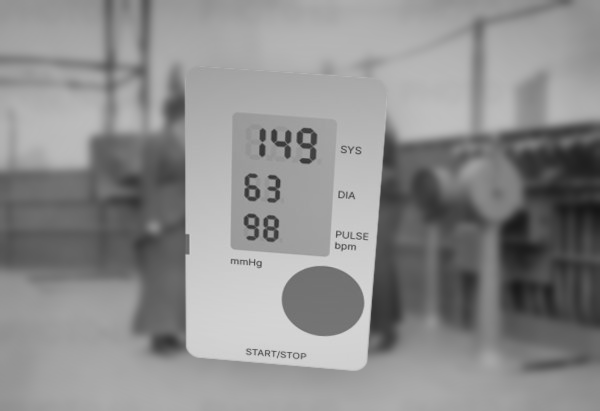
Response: 149
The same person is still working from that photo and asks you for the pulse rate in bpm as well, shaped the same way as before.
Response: 98
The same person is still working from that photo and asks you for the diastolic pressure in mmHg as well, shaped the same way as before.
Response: 63
